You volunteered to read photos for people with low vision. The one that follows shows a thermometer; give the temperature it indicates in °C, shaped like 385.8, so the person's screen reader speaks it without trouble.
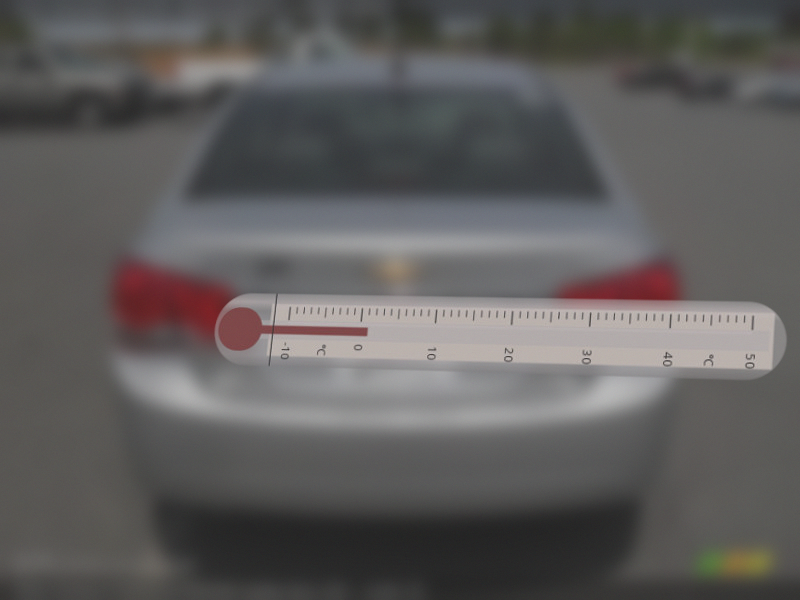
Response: 1
